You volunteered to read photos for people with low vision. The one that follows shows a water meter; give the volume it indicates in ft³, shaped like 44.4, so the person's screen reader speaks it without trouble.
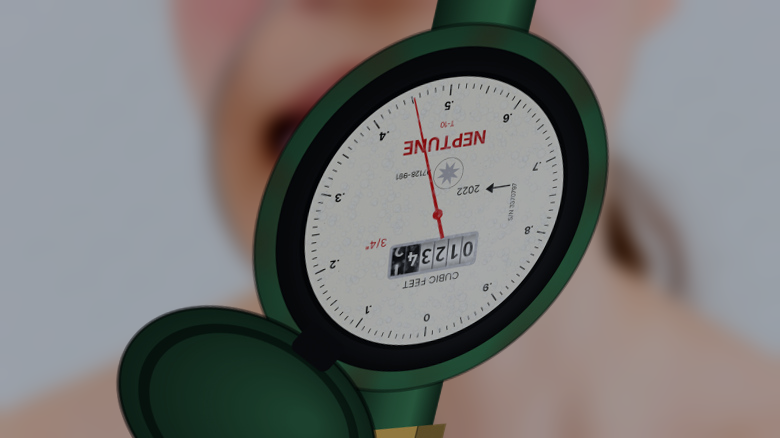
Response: 12341.45
